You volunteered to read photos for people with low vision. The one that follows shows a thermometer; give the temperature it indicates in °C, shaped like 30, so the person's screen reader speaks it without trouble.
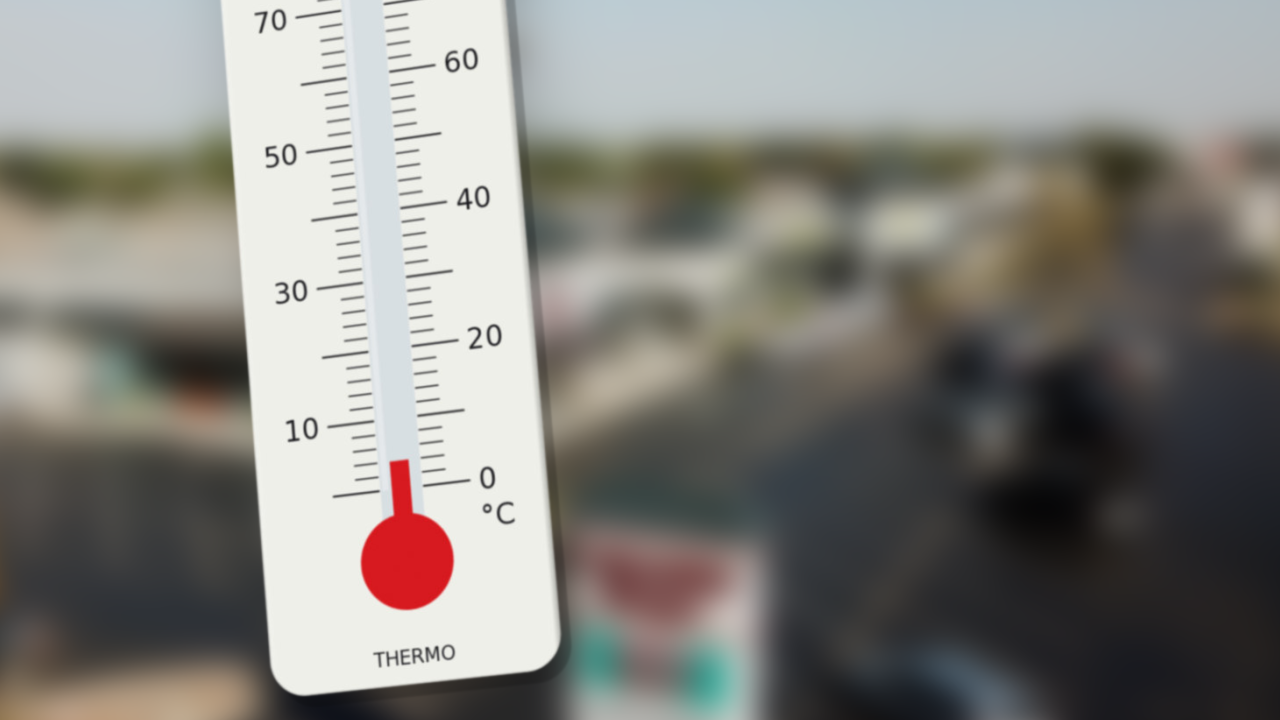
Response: 4
